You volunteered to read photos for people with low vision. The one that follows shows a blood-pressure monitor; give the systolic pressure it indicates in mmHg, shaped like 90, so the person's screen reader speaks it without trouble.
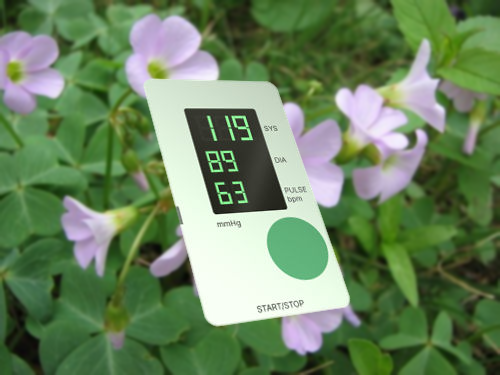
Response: 119
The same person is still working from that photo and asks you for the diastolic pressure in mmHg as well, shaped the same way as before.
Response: 89
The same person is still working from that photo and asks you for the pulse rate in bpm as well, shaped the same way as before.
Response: 63
